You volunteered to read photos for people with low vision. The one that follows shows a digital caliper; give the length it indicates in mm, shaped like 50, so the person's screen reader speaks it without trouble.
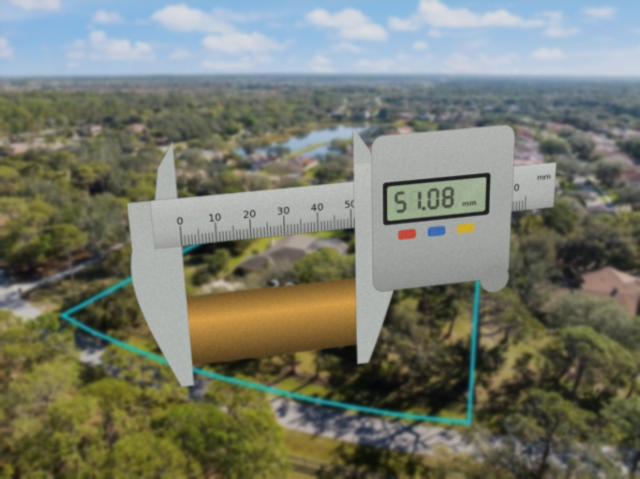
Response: 51.08
